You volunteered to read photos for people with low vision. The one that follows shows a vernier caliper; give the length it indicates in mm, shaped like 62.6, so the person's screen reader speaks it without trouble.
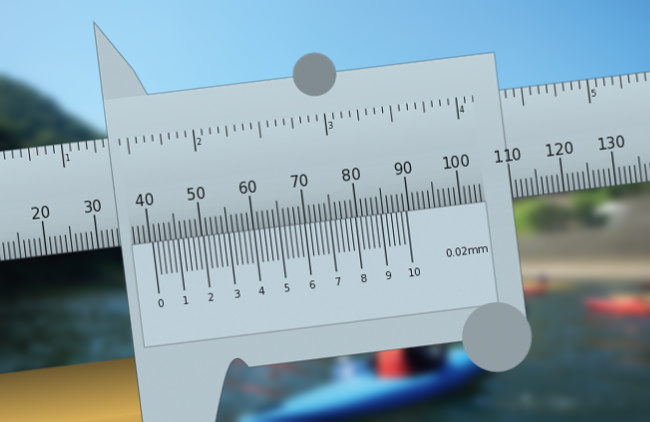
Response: 40.5
